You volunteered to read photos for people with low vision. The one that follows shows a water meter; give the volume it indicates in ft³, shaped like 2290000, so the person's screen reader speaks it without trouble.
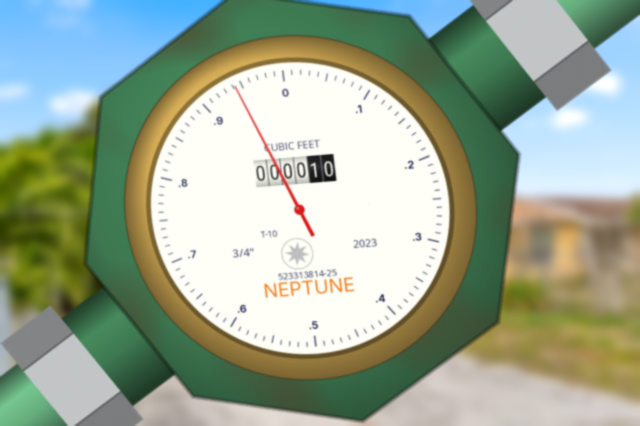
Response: 9.94
